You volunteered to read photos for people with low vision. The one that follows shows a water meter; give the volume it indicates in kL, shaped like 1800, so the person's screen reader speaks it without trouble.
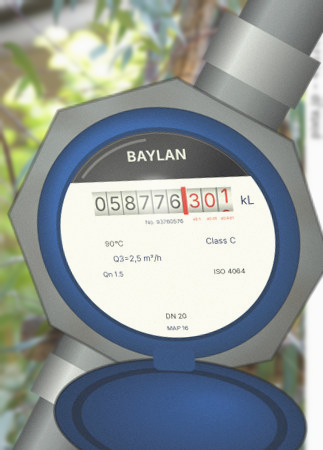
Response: 58776.301
